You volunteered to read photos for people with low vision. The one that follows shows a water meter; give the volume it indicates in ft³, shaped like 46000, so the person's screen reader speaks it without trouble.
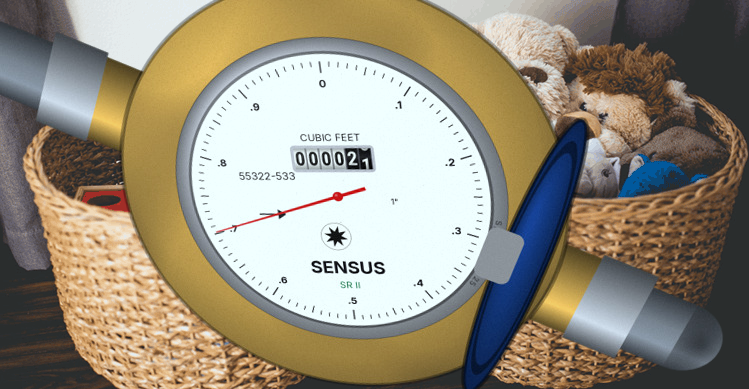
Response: 20.70
